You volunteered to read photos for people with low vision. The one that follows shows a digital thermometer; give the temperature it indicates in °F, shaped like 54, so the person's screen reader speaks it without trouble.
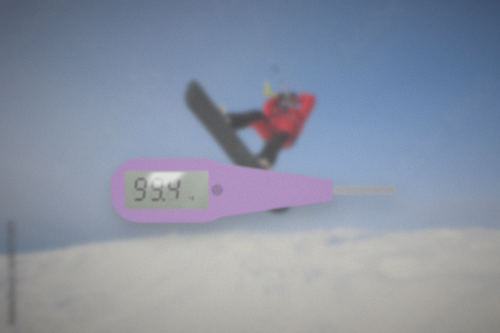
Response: 99.4
